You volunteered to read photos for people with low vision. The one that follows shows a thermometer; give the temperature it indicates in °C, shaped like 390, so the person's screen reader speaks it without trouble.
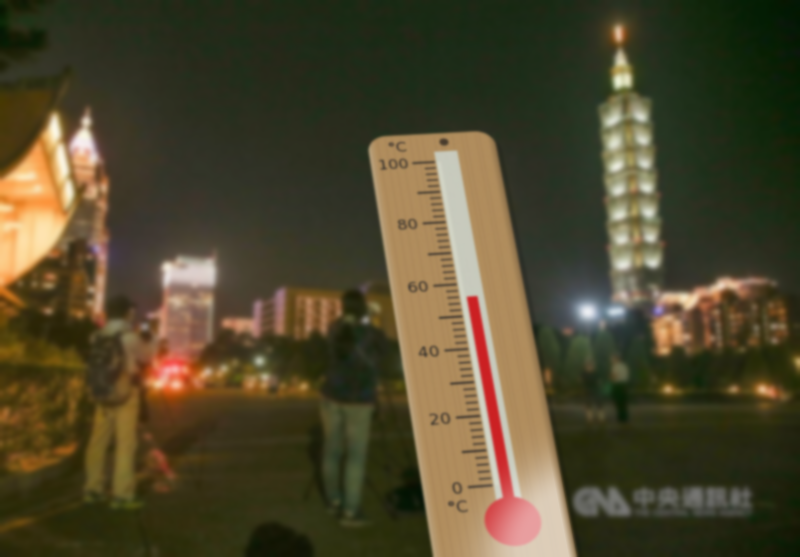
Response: 56
